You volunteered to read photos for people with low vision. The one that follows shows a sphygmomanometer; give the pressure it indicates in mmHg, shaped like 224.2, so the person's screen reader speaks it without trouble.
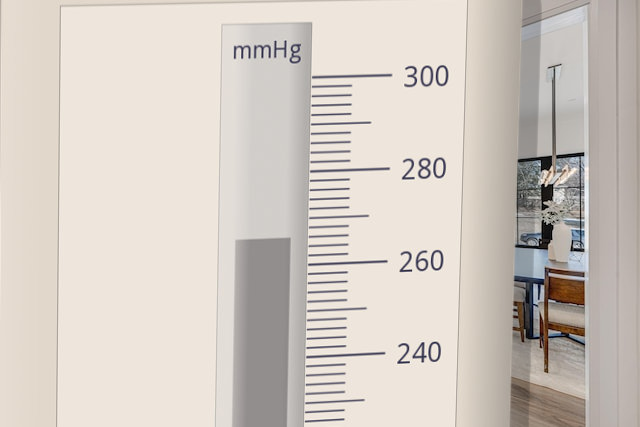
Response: 266
